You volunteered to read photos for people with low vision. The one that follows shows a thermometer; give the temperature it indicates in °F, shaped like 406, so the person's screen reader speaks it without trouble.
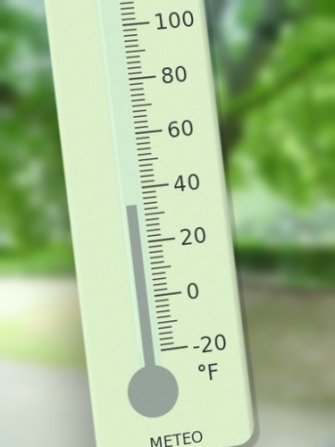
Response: 34
